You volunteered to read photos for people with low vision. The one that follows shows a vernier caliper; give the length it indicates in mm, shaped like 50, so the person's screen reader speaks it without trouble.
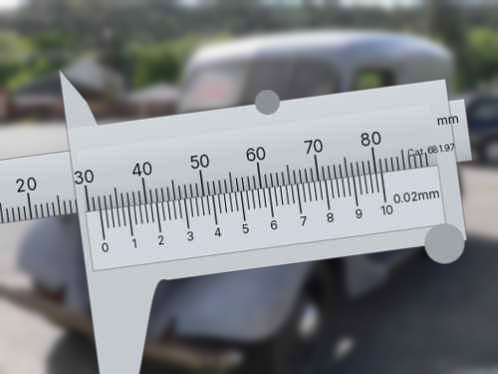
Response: 32.0
